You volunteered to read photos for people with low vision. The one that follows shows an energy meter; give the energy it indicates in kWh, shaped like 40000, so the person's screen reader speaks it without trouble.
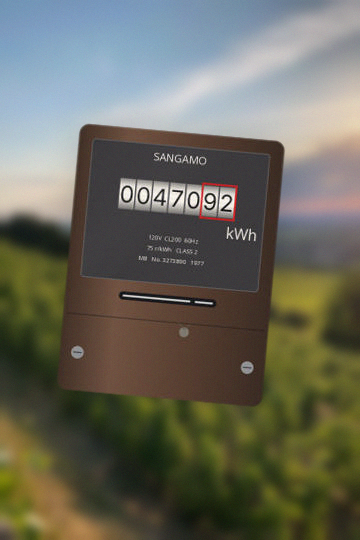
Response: 470.92
